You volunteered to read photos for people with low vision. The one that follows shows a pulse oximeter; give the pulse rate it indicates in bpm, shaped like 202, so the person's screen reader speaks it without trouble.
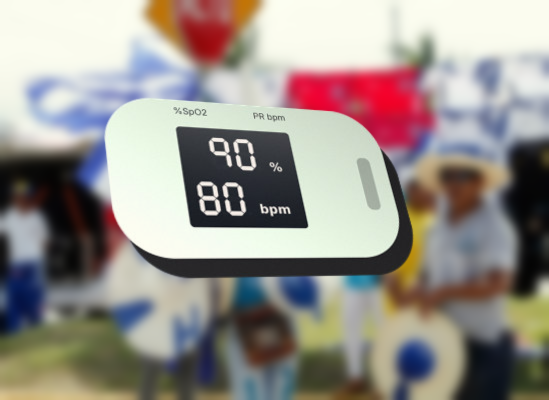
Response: 80
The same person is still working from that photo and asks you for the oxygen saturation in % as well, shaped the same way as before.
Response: 90
